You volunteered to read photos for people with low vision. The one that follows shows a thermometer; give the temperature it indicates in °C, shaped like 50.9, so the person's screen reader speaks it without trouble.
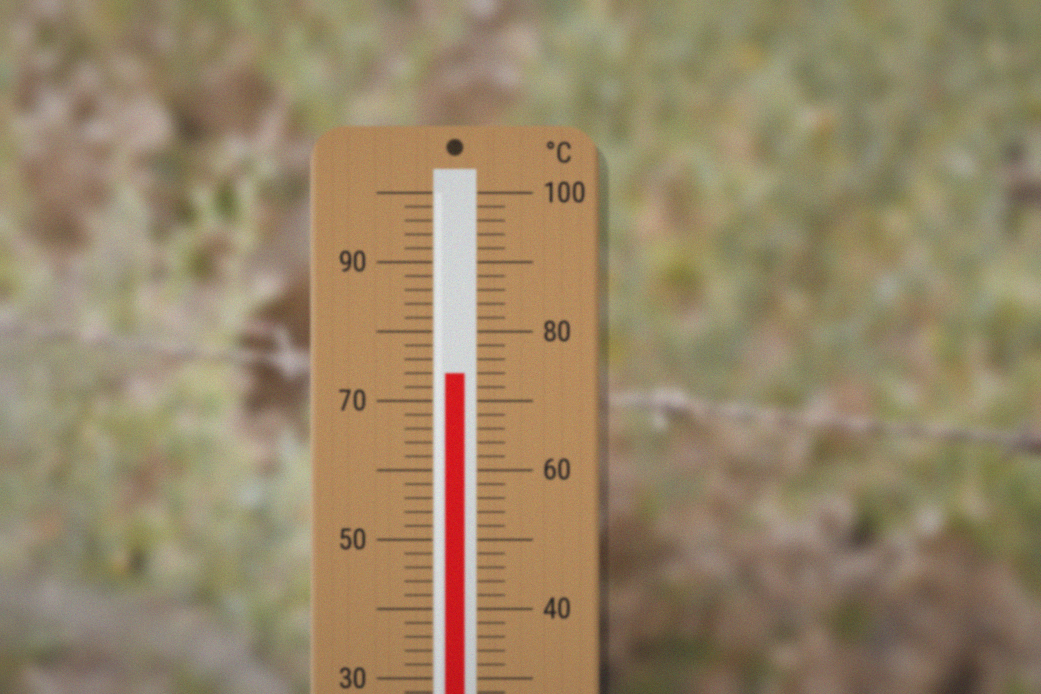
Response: 74
